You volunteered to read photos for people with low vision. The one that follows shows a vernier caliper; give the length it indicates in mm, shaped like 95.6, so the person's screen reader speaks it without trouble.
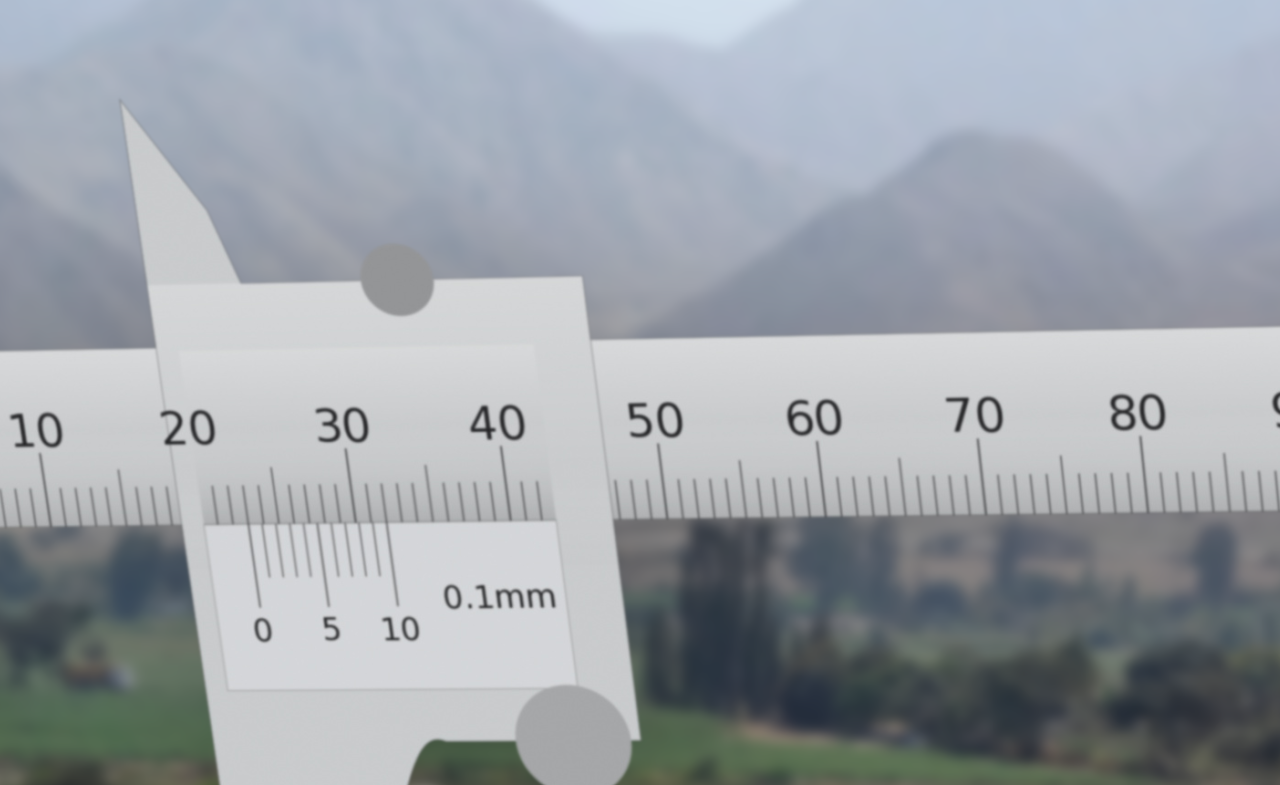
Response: 23.0
